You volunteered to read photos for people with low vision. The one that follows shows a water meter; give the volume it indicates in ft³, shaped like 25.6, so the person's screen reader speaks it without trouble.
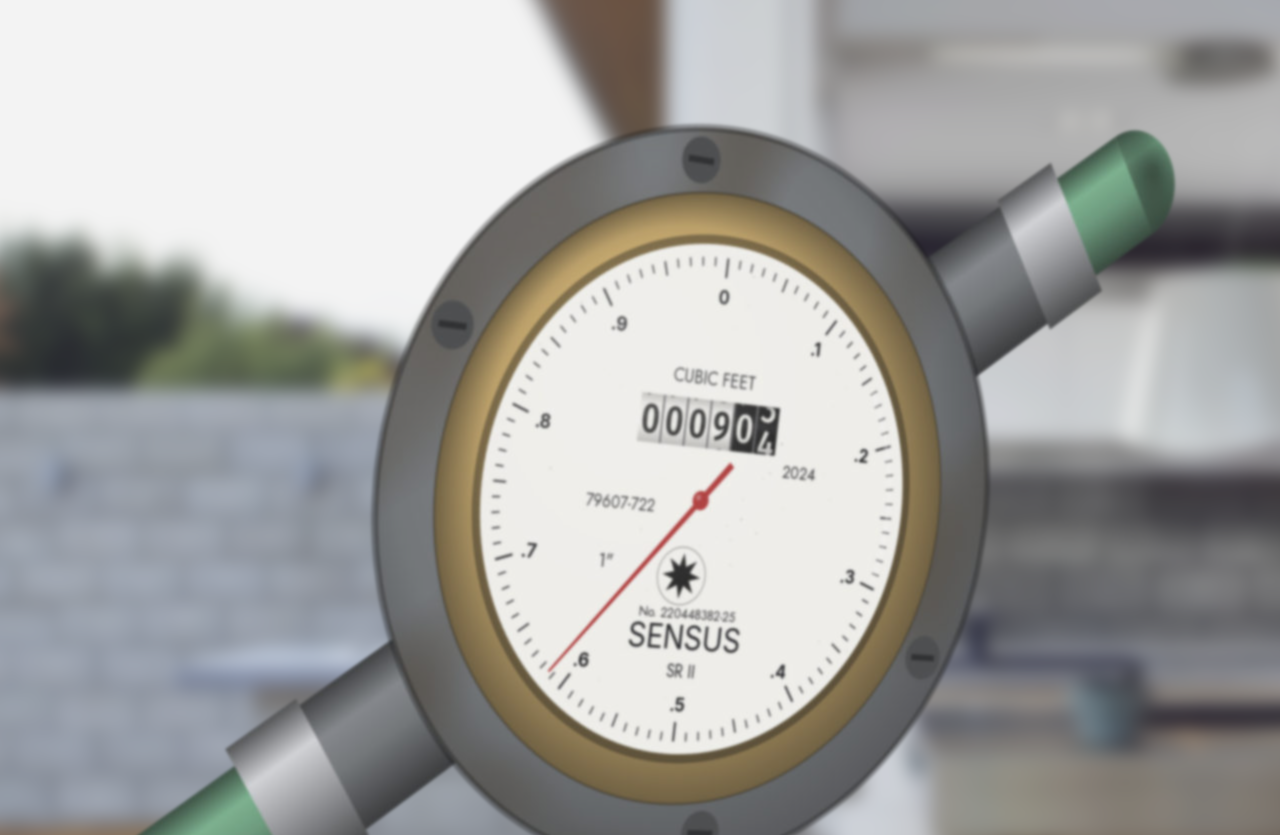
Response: 903.61
